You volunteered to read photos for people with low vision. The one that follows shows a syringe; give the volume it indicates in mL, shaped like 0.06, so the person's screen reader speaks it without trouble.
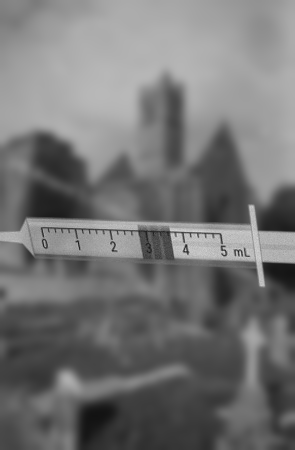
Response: 2.8
